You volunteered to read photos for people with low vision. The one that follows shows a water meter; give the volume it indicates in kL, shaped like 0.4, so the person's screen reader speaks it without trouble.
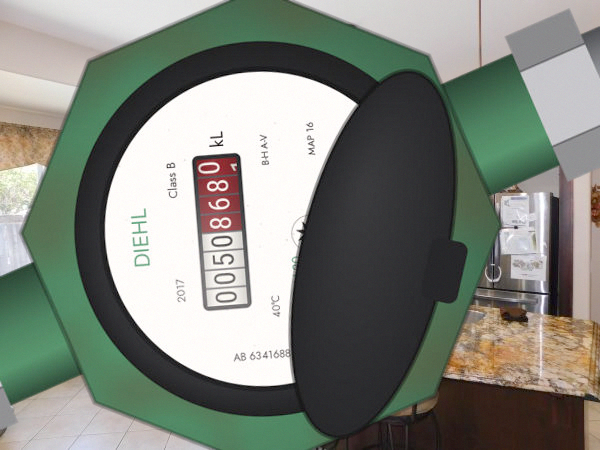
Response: 50.8680
